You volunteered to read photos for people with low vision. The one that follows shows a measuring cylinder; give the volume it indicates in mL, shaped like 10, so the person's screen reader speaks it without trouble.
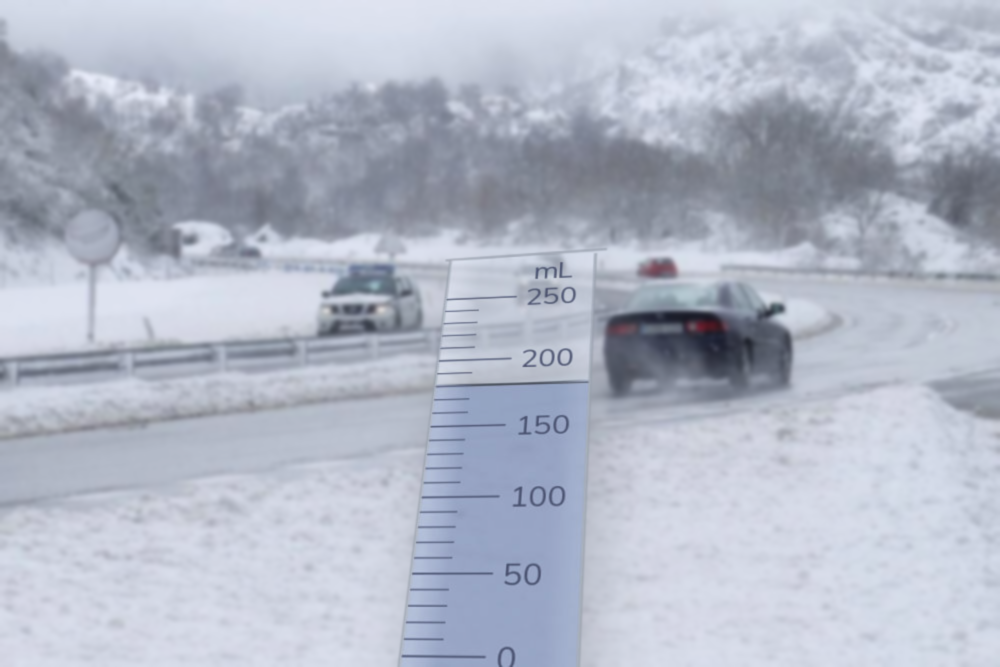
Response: 180
